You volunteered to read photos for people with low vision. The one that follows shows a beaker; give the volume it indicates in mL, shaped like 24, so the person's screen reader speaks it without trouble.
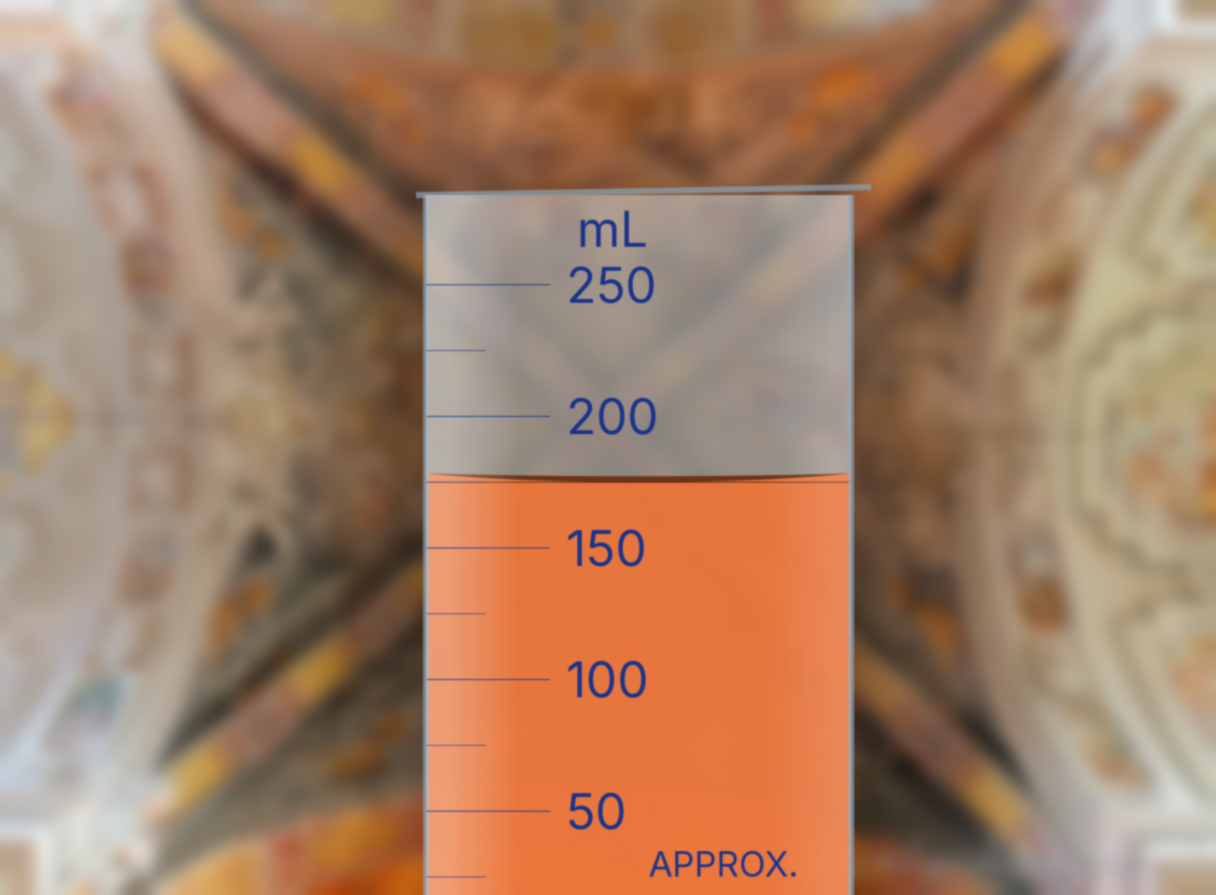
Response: 175
